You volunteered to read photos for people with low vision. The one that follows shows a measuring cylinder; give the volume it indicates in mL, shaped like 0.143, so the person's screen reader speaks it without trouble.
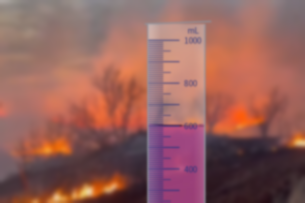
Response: 600
